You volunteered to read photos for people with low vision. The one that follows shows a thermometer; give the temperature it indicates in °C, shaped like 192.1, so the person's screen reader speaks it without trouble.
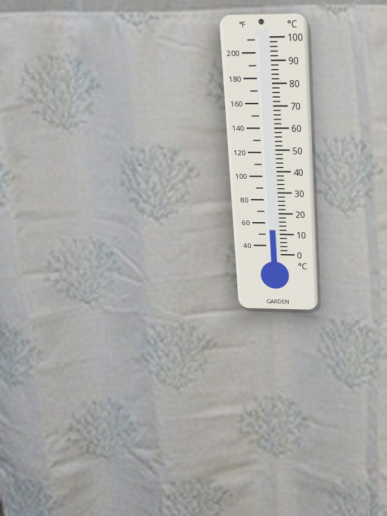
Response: 12
